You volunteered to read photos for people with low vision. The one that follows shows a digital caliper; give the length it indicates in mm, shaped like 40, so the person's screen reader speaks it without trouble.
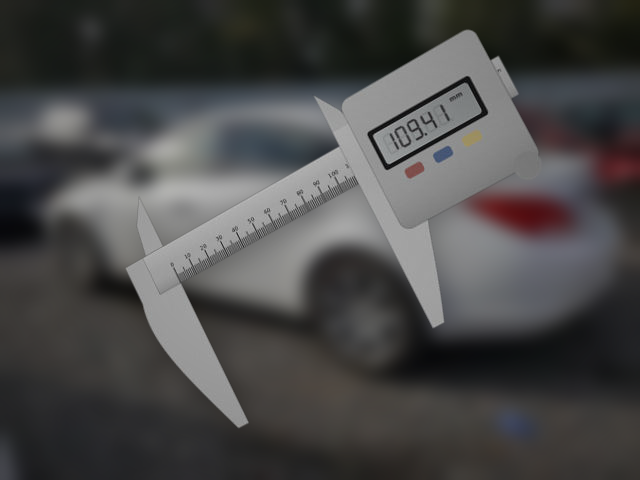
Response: 109.41
